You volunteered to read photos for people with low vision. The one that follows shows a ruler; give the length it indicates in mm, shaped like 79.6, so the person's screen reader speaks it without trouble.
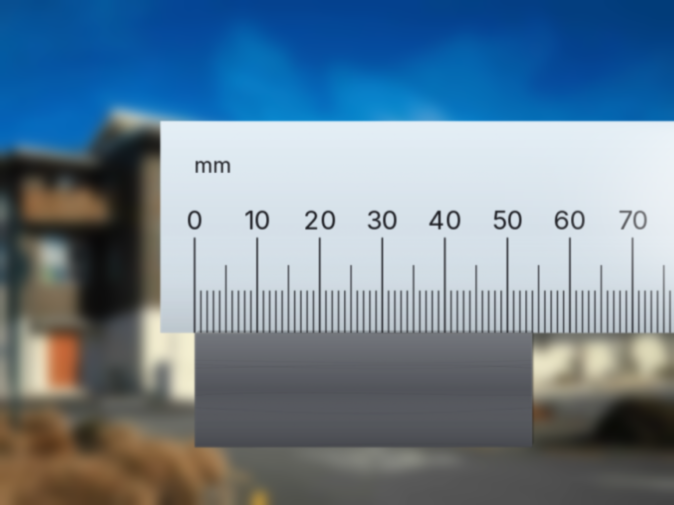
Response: 54
